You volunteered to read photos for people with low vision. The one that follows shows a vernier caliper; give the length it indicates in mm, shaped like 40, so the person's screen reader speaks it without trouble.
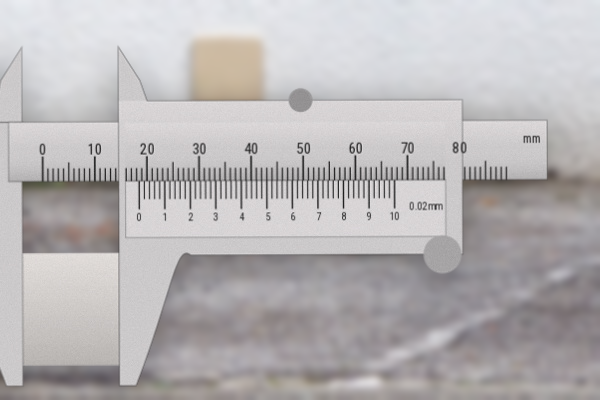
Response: 18.5
